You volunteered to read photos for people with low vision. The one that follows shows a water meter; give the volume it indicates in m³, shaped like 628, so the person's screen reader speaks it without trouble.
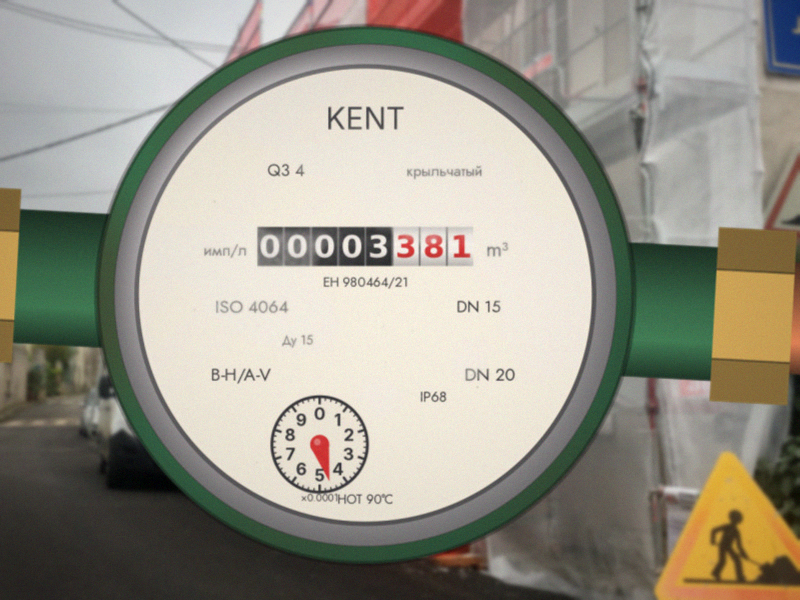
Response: 3.3814
